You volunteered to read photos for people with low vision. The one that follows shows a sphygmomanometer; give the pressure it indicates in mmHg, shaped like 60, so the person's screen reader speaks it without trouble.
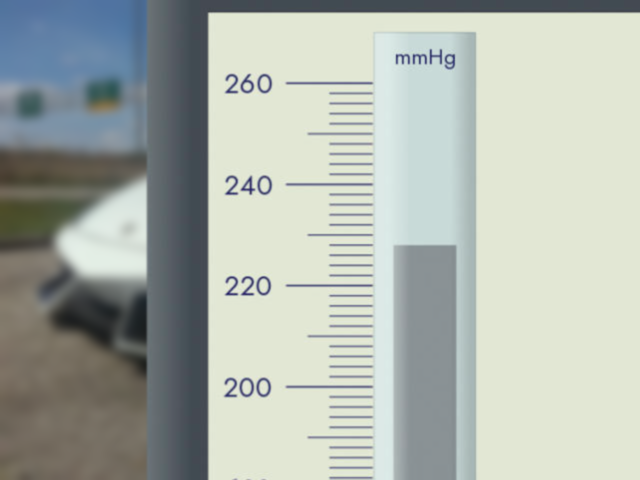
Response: 228
